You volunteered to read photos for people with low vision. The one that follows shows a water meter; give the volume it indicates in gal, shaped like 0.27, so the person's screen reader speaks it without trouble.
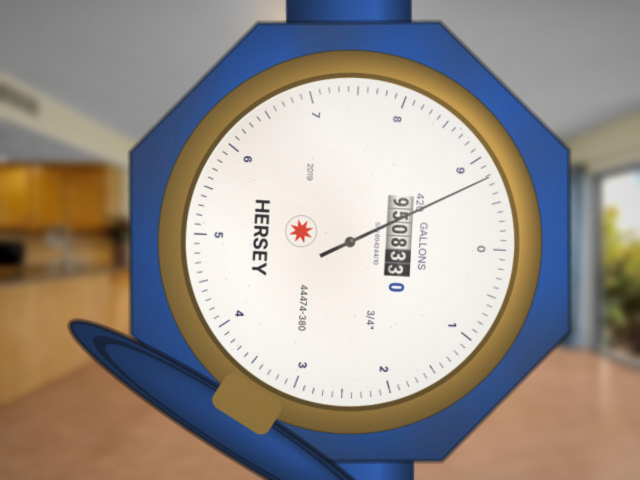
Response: 9508329.2
